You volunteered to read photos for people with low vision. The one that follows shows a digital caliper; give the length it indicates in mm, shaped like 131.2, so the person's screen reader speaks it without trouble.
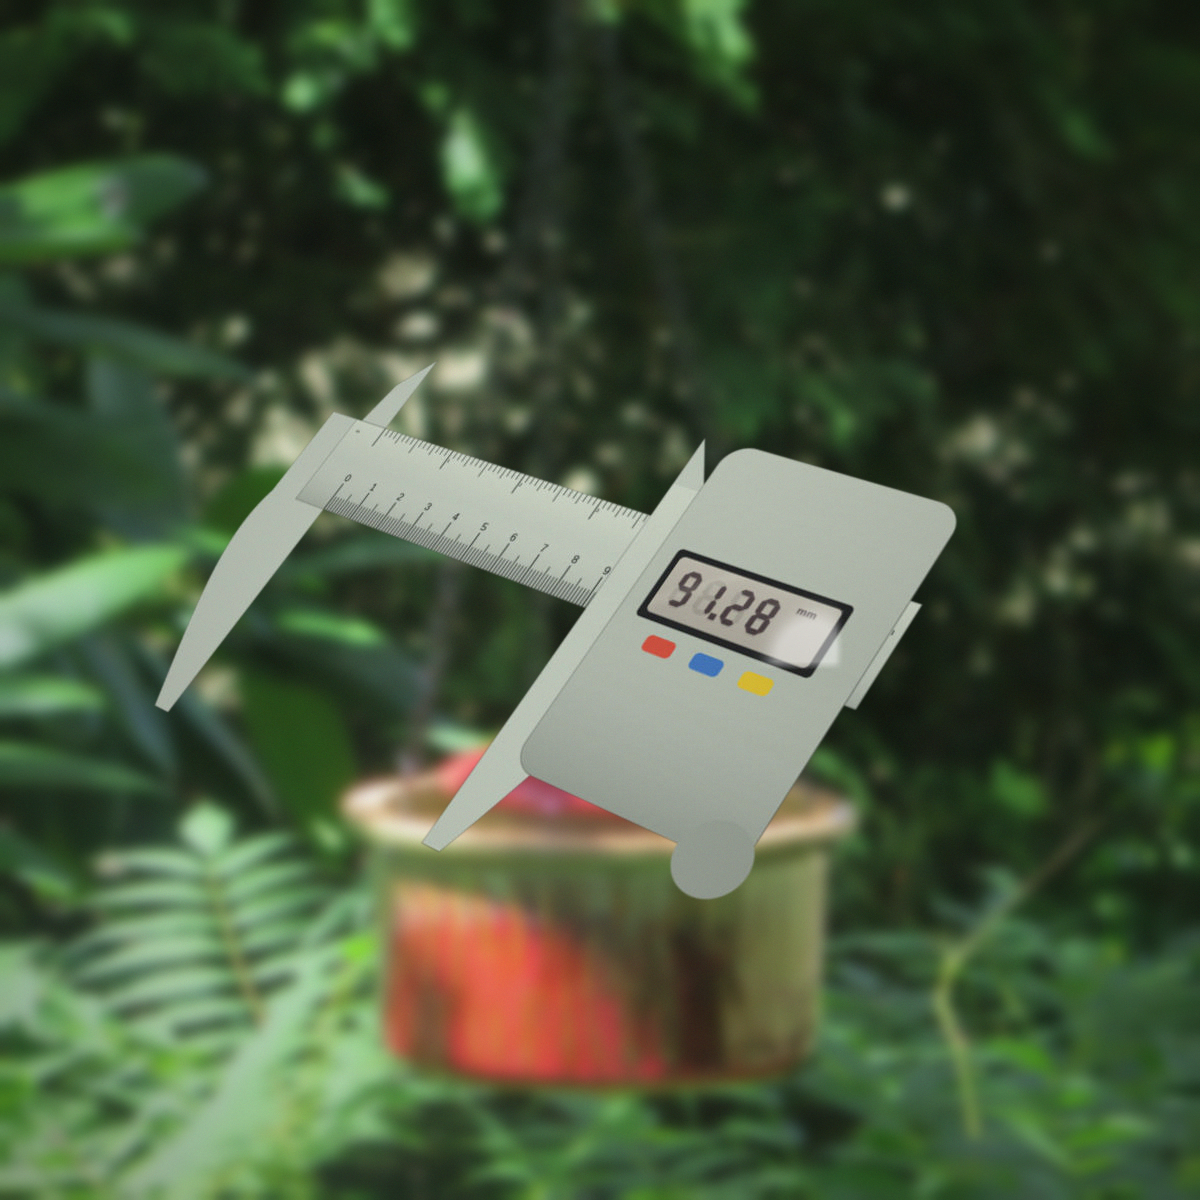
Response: 91.28
